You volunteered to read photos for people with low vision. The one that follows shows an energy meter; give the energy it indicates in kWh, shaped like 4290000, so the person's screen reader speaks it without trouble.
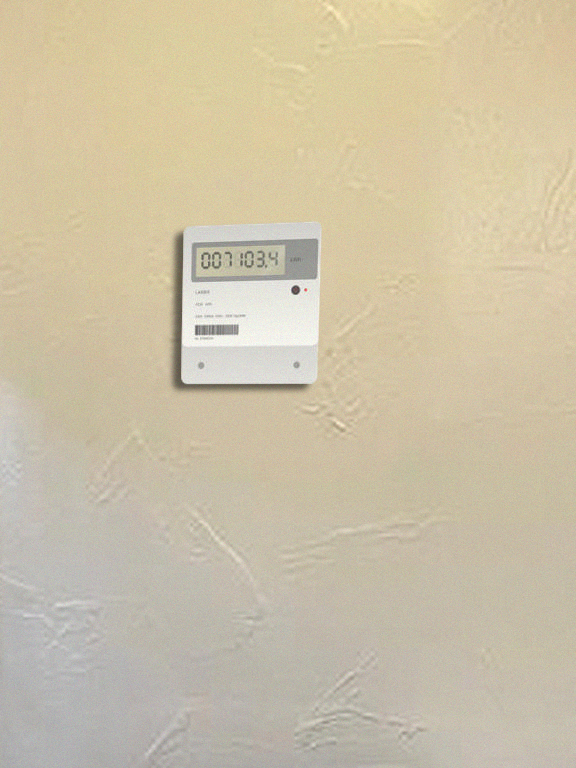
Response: 7103.4
